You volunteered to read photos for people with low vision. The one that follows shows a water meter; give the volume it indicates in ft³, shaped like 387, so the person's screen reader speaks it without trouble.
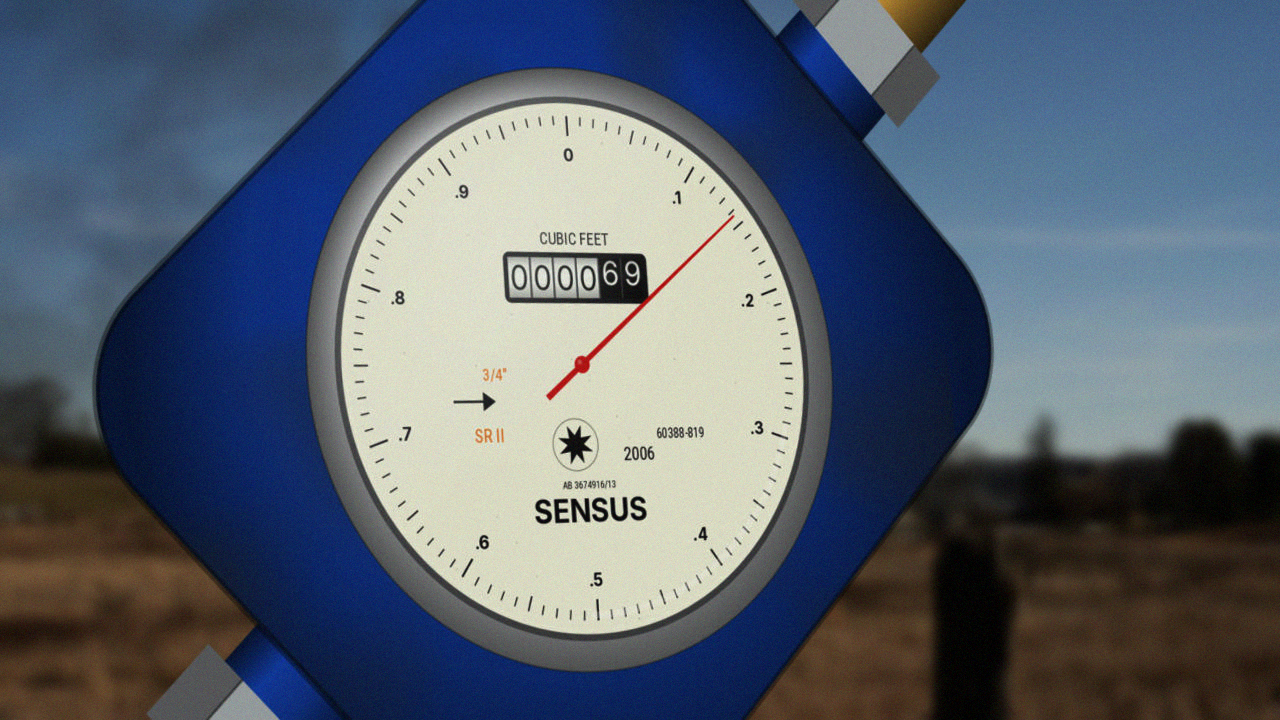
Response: 69.14
